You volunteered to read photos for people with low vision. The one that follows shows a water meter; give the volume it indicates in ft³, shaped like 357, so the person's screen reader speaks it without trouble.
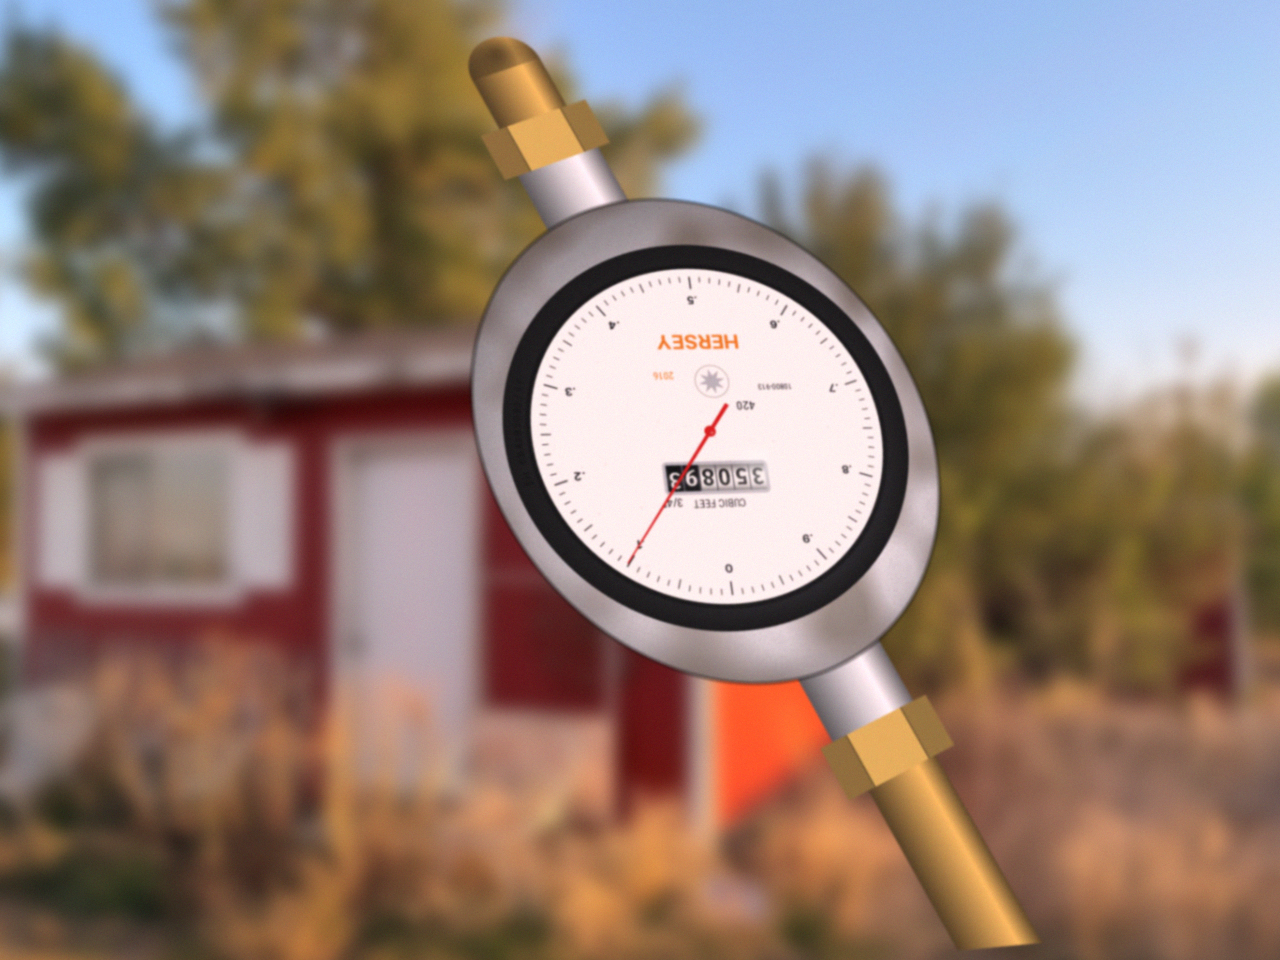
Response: 350893.10
